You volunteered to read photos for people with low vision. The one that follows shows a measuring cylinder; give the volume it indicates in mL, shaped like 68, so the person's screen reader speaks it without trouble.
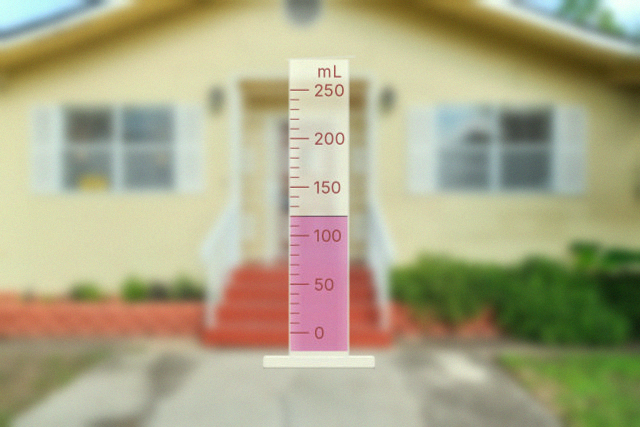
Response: 120
